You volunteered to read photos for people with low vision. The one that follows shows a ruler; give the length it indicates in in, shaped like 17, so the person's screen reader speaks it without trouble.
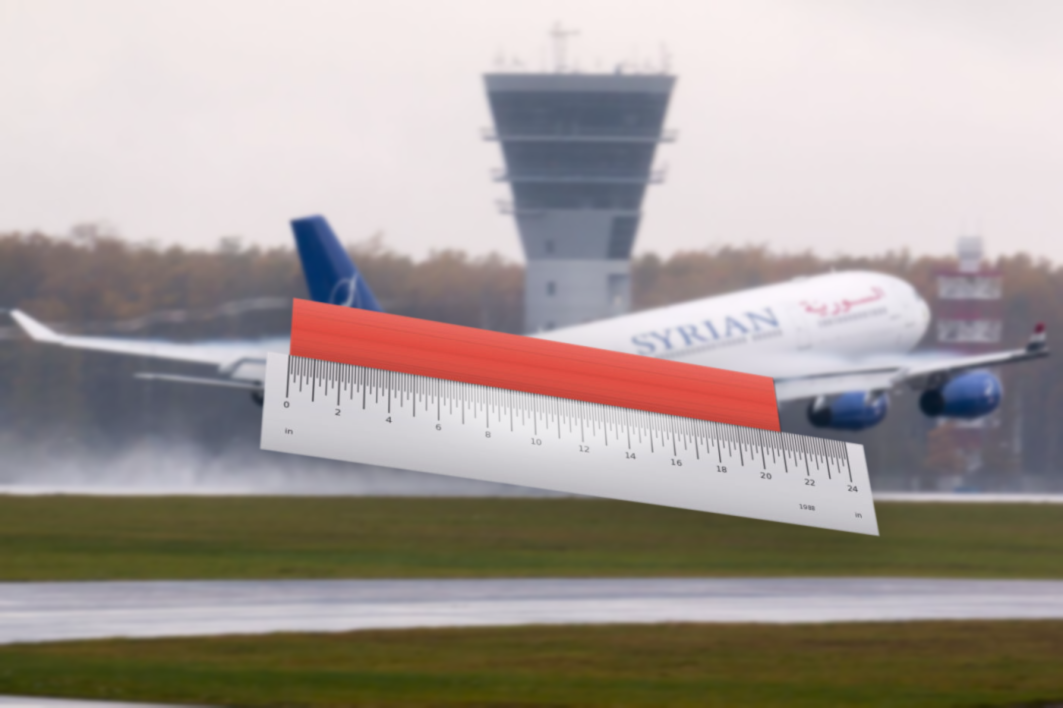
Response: 21
